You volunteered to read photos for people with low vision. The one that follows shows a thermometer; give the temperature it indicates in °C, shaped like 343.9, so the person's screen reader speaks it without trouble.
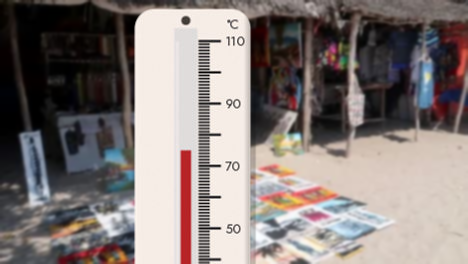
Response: 75
